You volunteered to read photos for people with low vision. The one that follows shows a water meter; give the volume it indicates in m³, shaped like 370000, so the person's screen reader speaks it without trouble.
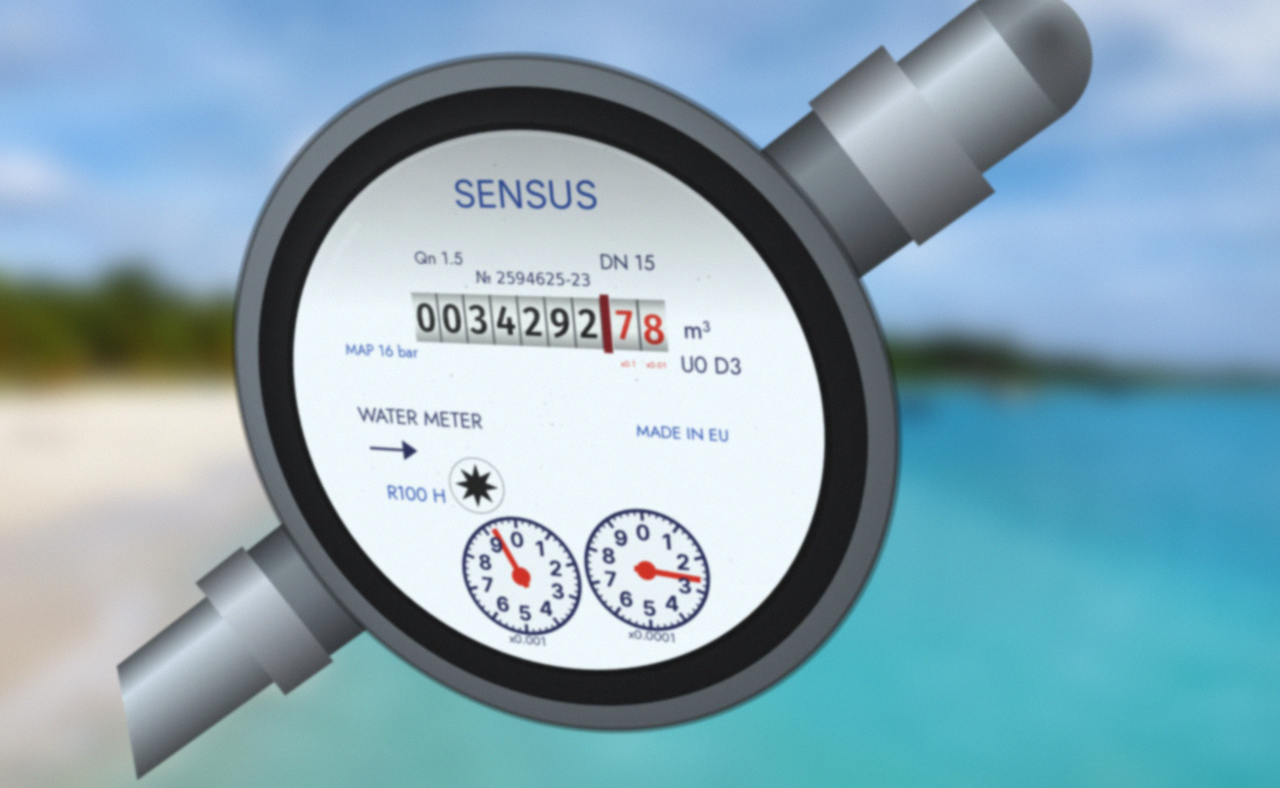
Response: 34292.7792
